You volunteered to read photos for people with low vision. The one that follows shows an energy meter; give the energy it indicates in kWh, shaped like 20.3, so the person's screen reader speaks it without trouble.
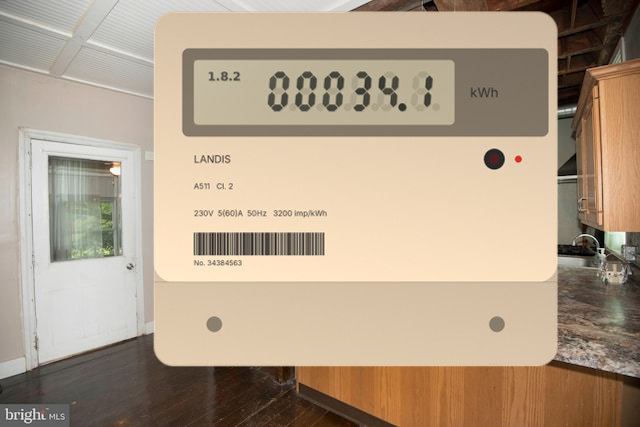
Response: 34.1
